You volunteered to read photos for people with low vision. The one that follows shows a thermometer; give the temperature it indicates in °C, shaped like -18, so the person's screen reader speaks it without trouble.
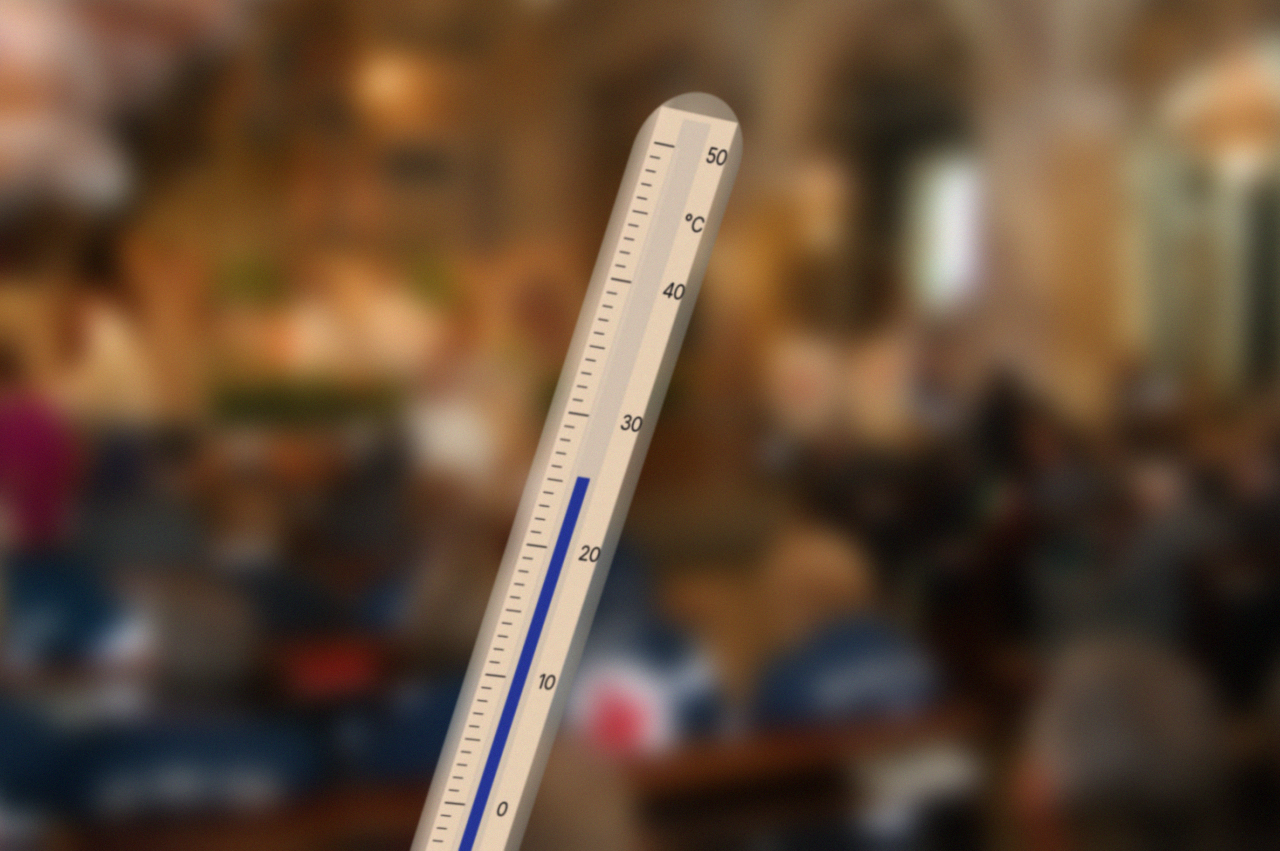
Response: 25.5
